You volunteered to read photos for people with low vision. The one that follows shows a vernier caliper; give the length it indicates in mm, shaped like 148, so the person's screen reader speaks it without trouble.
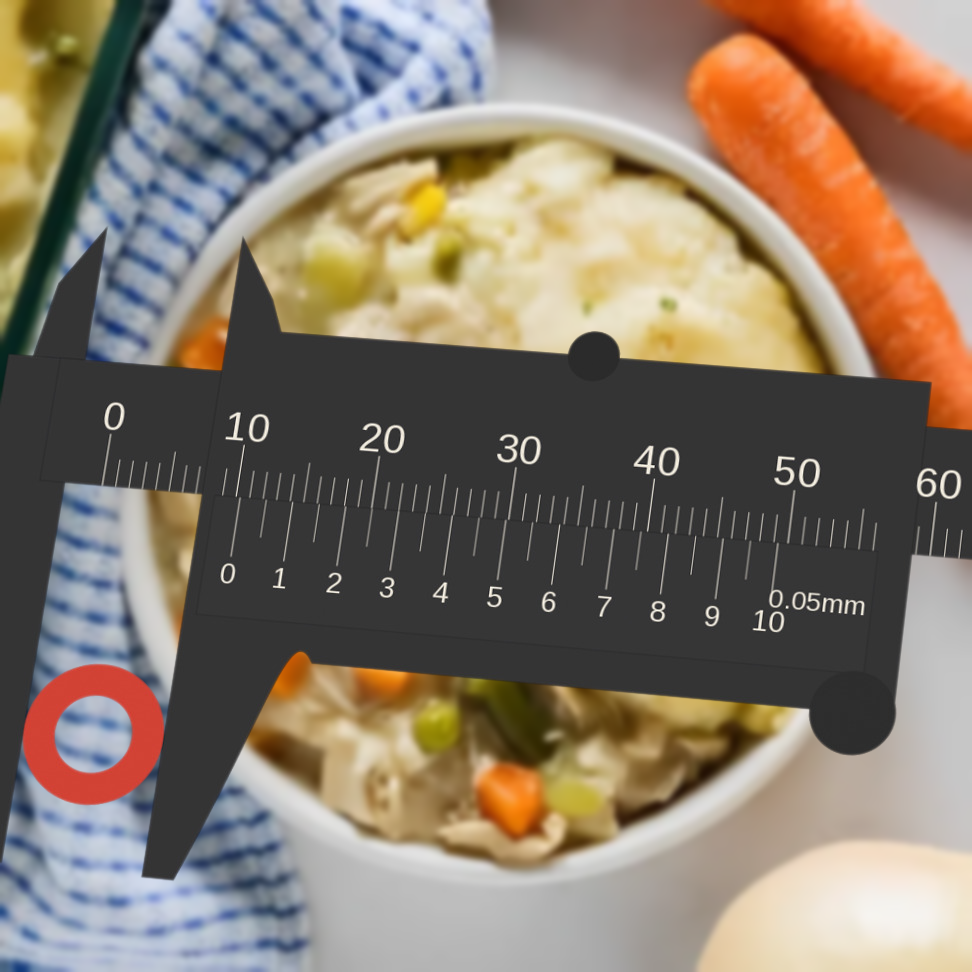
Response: 10.3
